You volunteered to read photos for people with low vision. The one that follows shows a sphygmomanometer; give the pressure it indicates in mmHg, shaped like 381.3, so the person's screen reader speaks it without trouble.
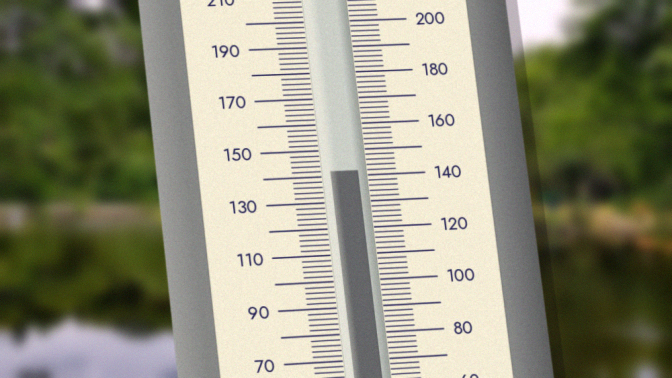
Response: 142
